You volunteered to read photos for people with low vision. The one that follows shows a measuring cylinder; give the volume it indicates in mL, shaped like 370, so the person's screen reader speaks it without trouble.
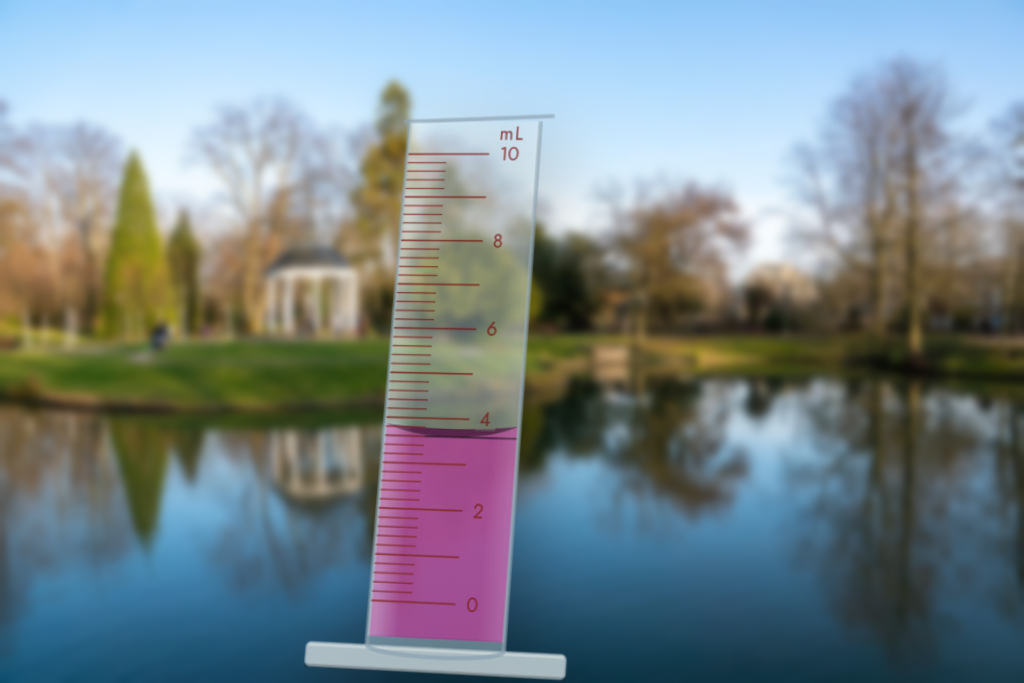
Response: 3.6
